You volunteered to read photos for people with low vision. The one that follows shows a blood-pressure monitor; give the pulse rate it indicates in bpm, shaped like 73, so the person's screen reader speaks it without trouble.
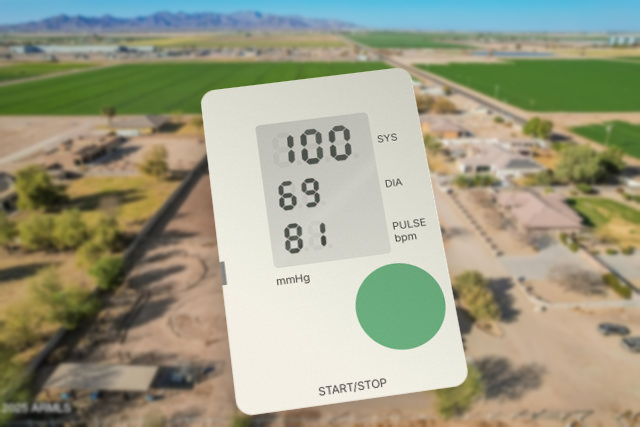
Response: 81
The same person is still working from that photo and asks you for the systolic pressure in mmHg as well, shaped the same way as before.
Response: 100
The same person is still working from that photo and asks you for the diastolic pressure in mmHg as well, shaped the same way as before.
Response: 69
